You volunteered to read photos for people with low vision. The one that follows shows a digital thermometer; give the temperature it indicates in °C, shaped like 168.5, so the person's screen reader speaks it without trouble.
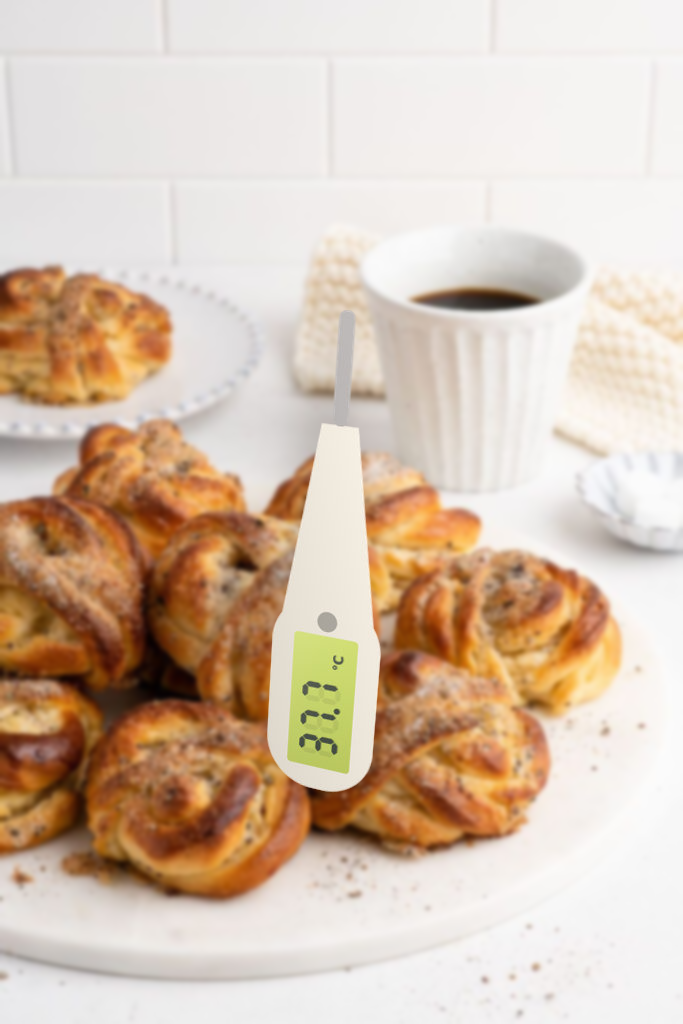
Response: 37.7
